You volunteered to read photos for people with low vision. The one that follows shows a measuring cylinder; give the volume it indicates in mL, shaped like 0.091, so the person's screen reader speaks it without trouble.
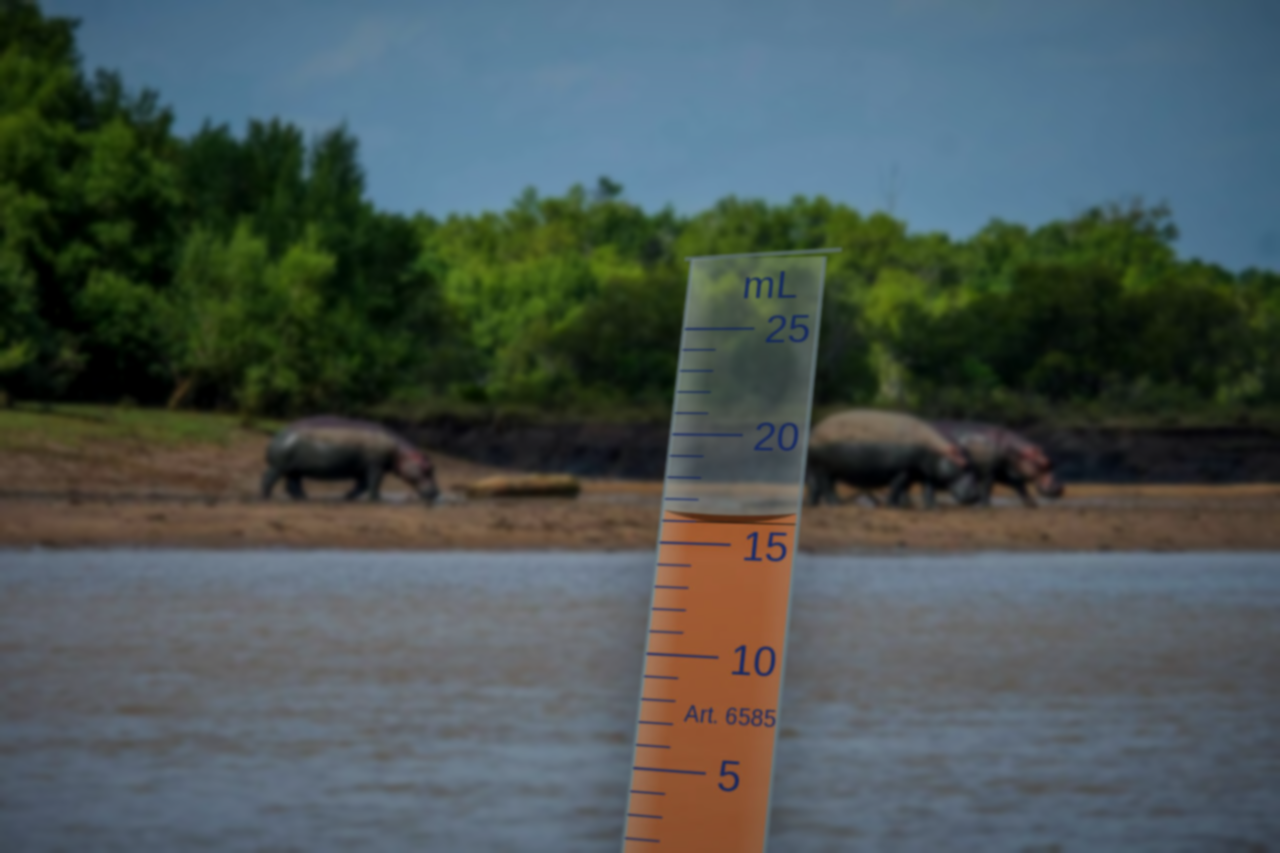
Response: 16
